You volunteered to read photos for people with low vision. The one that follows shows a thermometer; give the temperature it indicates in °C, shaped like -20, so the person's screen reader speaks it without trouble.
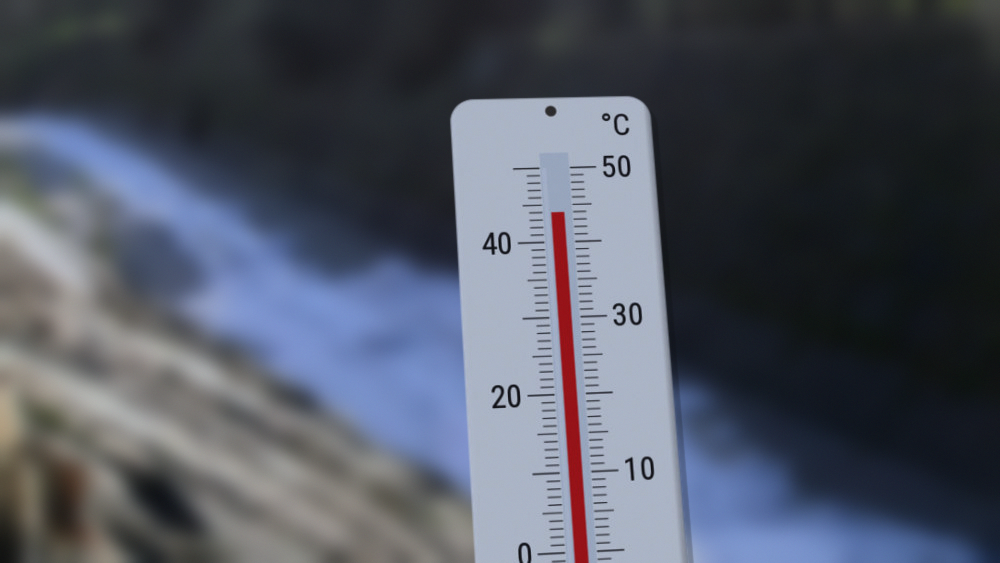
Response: 44
